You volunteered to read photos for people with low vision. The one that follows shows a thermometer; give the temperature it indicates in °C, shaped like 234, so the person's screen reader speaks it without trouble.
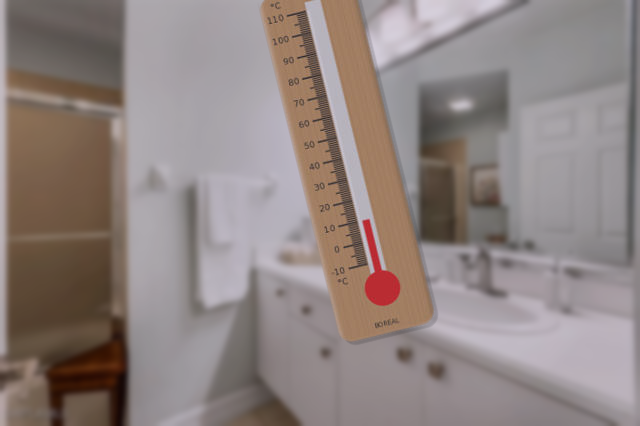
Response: 10
